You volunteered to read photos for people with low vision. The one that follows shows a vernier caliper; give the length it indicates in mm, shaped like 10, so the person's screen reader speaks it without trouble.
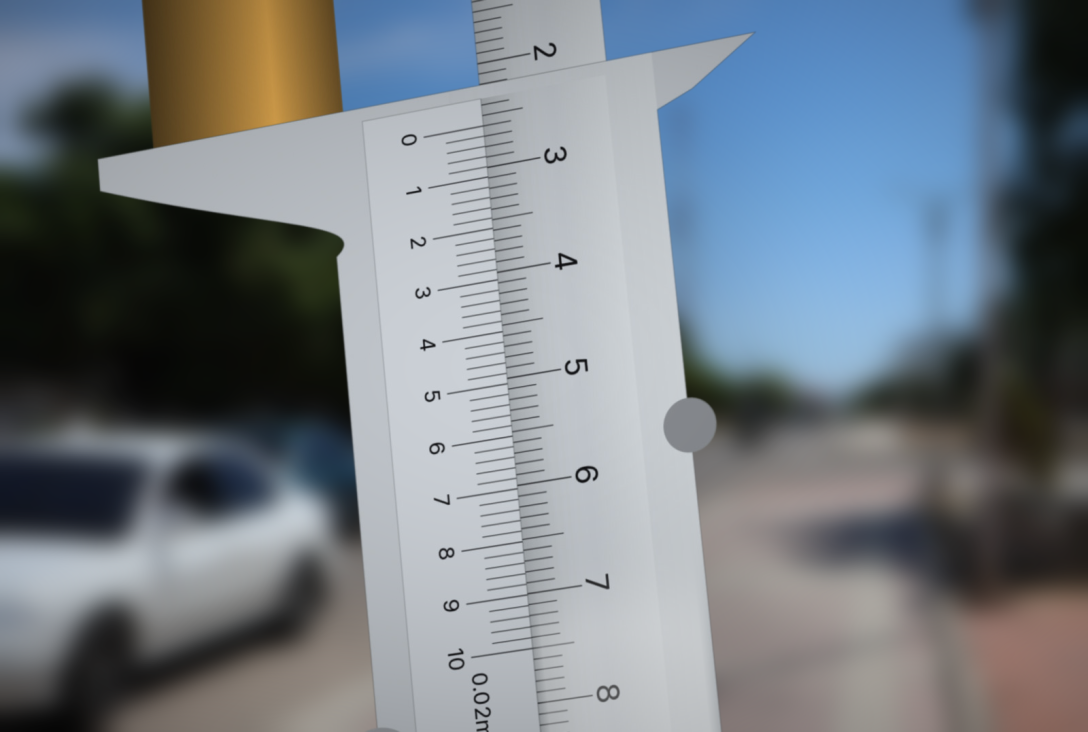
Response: 26.0
